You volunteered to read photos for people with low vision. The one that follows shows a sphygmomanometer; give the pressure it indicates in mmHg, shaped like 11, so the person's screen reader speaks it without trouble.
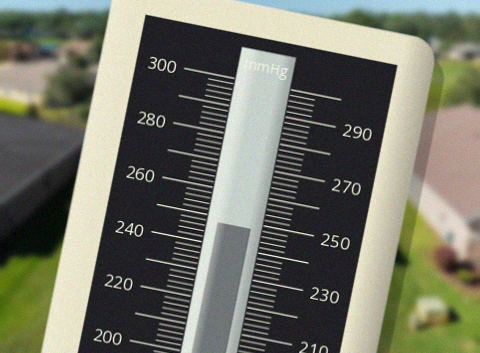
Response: 248
